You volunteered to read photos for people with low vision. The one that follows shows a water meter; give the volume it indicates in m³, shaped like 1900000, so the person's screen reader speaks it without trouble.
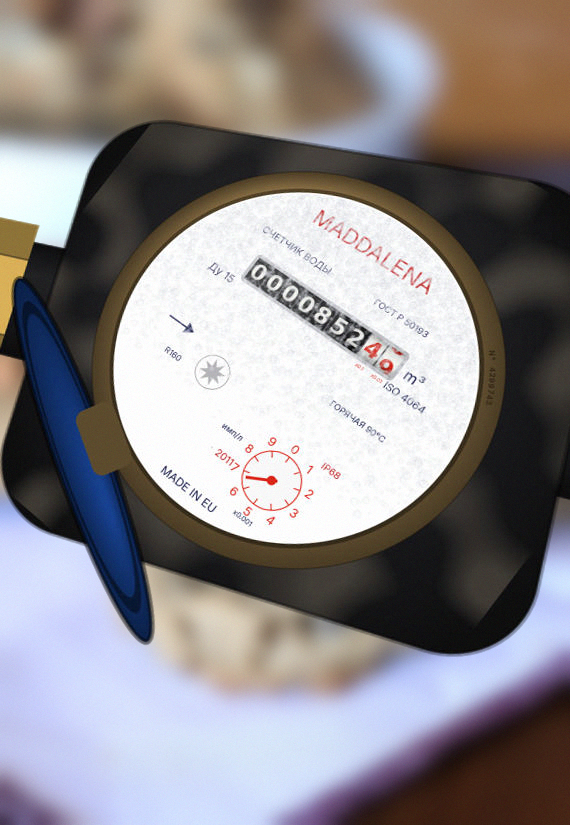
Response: 852.486
